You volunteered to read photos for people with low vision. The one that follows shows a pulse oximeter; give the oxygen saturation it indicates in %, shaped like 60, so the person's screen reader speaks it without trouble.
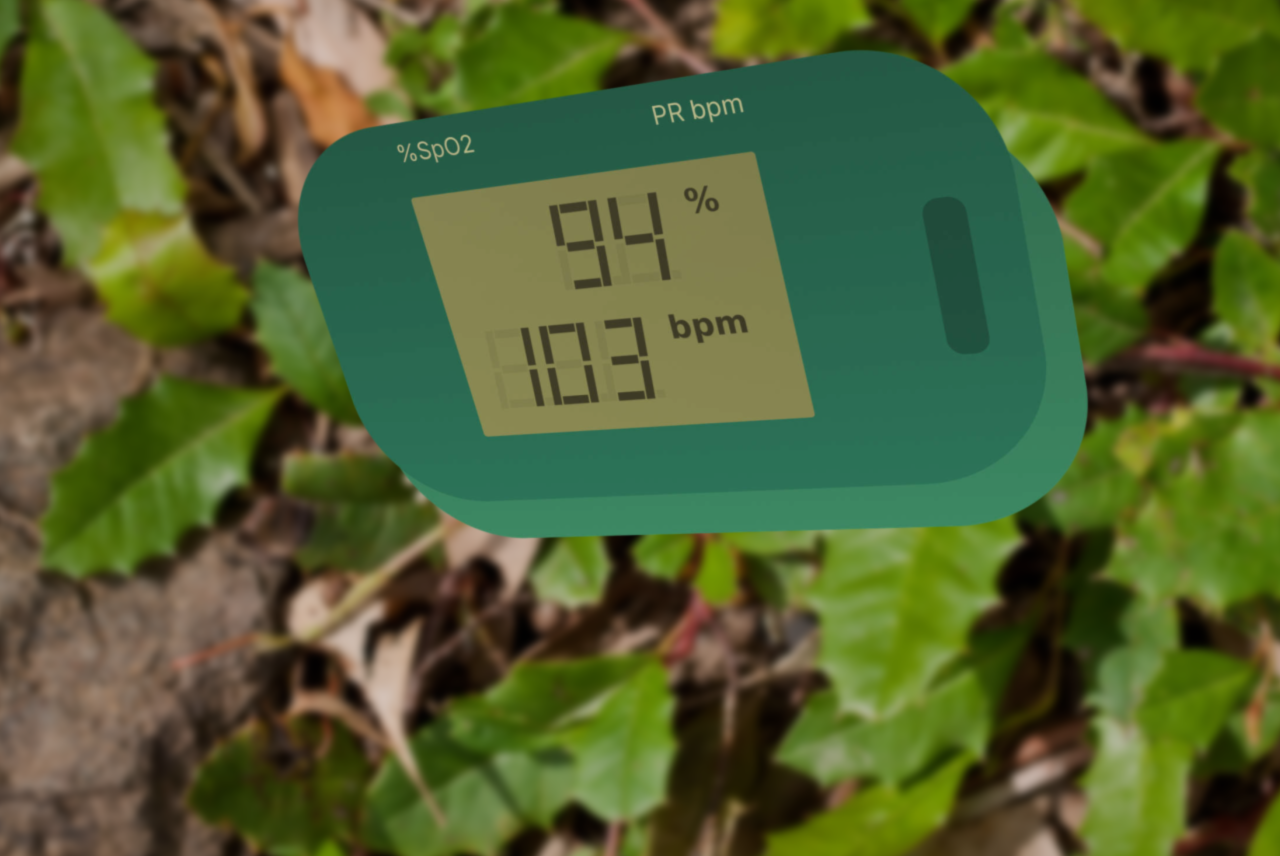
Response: 94
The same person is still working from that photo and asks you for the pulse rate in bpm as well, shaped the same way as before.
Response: 103
